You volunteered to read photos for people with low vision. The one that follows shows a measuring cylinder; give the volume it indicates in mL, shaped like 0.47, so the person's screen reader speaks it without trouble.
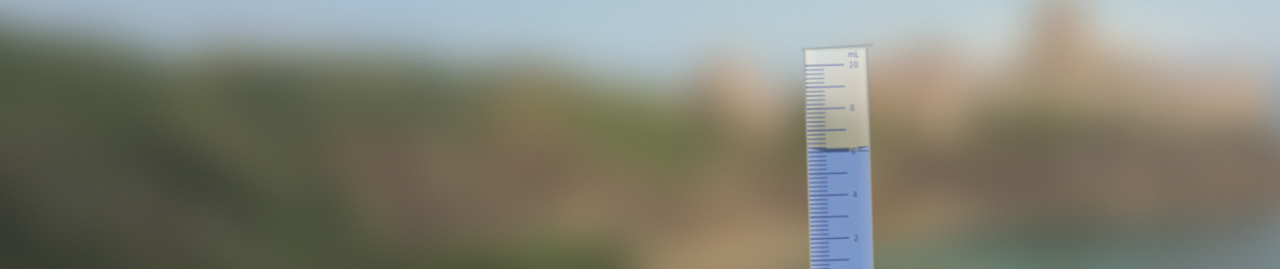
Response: 6
